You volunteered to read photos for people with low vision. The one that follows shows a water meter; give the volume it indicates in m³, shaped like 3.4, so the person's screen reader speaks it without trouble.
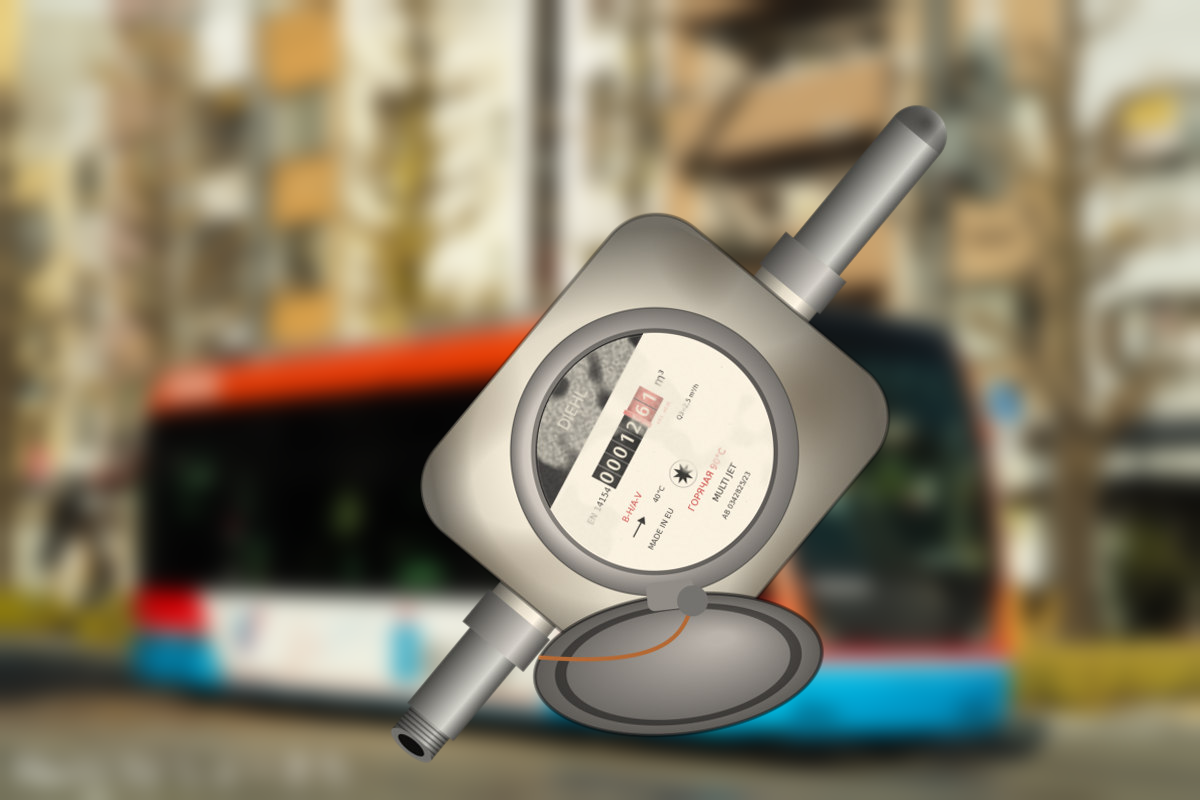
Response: 12.61
